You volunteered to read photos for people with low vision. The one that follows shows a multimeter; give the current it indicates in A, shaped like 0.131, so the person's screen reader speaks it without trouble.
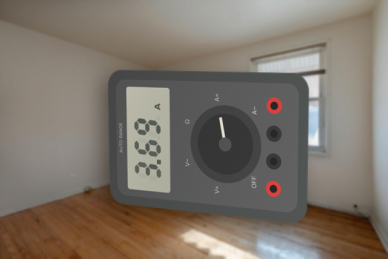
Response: 3.69
